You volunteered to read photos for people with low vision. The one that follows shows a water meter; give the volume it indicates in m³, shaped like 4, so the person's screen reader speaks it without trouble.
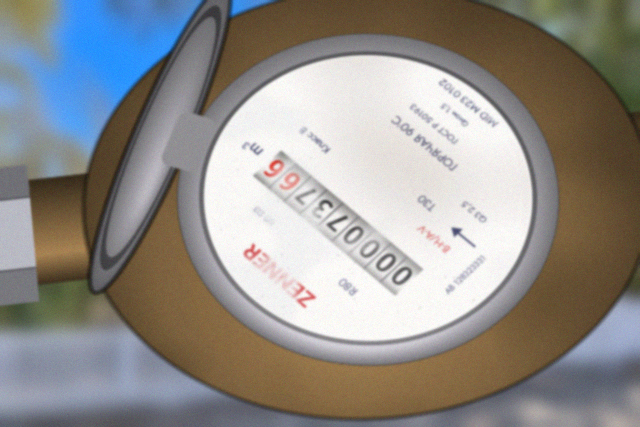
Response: 737.66
